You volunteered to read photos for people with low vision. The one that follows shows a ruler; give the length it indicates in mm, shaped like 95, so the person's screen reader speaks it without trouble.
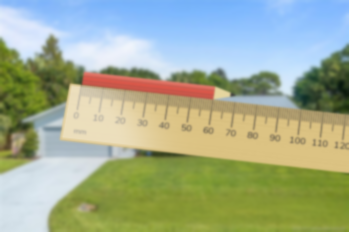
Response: 70
